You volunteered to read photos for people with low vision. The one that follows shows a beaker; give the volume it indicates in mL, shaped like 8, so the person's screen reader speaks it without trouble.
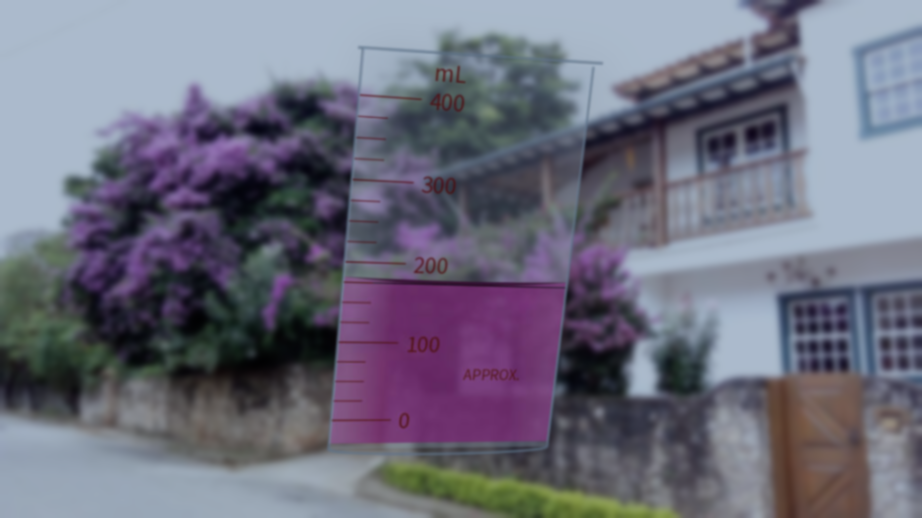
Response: 175
